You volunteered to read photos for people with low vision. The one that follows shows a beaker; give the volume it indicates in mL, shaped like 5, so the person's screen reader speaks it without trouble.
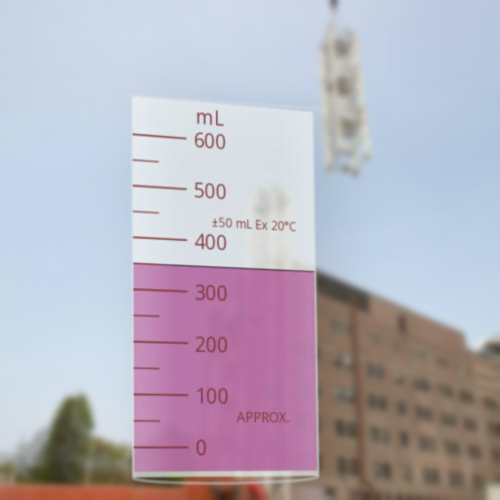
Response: 350
